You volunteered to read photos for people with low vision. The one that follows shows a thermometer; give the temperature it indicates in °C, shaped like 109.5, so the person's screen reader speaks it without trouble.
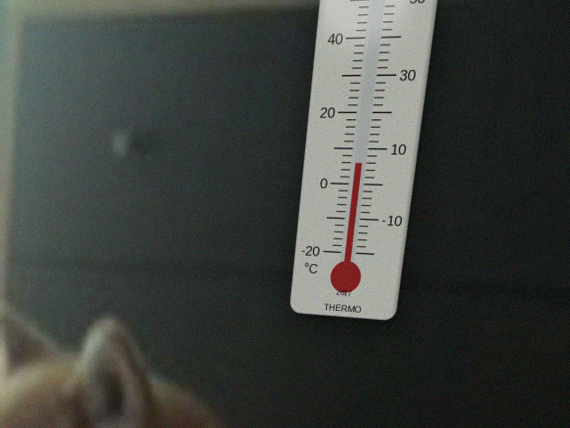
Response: 6
